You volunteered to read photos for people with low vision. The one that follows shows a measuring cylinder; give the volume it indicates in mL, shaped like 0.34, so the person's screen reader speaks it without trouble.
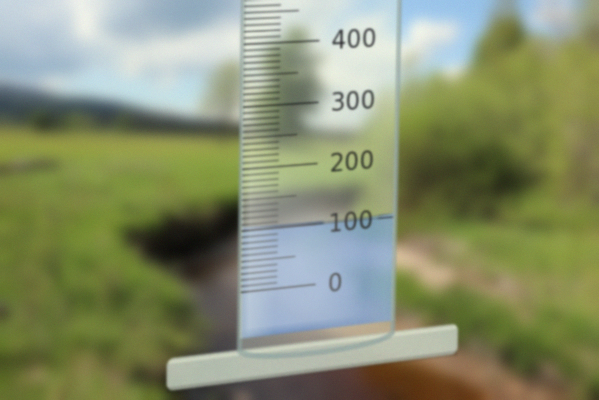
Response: 100
